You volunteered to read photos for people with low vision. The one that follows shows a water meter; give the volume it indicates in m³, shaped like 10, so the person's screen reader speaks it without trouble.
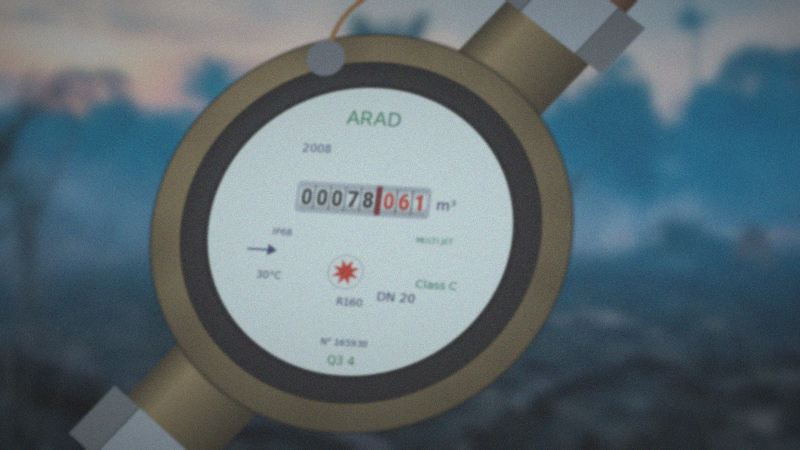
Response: 78.061
